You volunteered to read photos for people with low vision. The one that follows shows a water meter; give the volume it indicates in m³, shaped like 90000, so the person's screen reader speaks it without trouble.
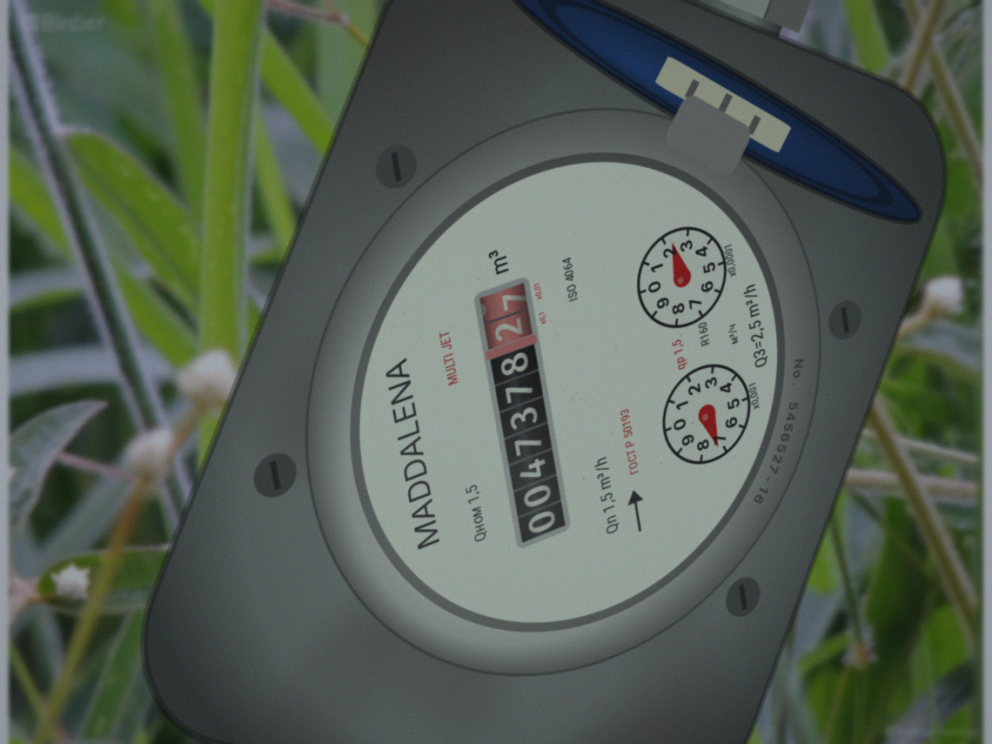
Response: 47378.2672
